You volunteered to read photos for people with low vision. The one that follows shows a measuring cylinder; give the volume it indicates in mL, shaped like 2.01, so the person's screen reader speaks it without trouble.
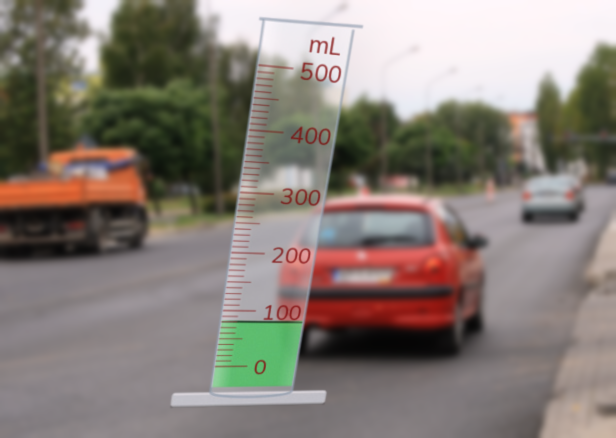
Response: 80
